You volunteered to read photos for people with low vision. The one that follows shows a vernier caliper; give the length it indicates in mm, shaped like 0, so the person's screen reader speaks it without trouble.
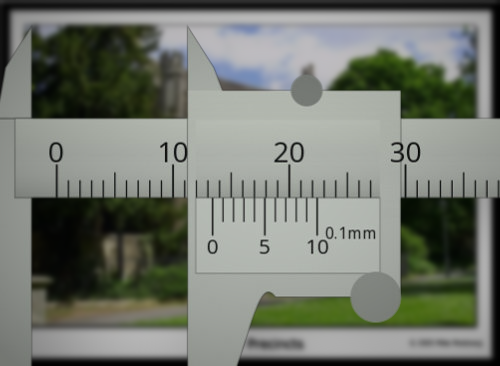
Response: 13.4
